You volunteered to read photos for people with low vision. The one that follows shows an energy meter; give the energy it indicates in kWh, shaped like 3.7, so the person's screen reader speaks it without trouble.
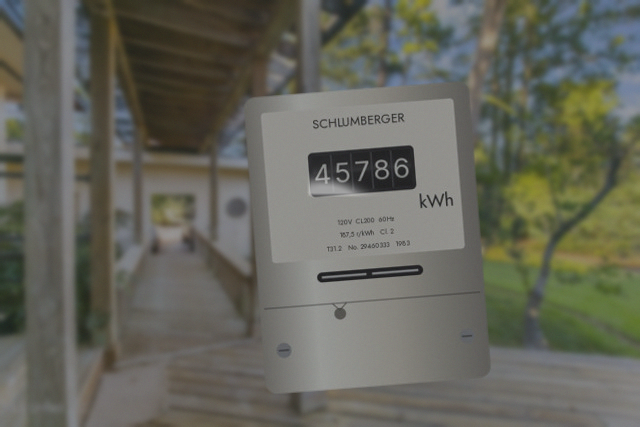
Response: 45786
